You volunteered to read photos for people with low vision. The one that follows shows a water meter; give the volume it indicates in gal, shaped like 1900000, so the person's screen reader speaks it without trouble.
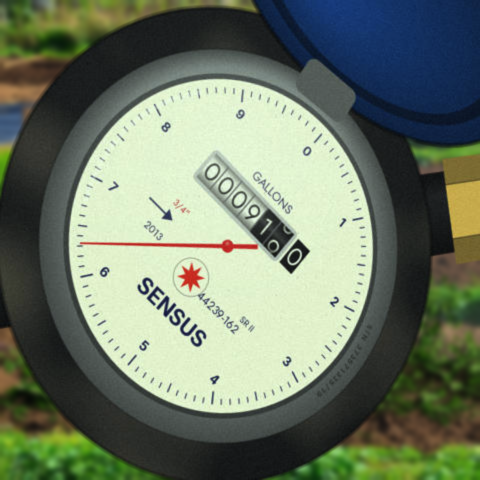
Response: 9186.3
